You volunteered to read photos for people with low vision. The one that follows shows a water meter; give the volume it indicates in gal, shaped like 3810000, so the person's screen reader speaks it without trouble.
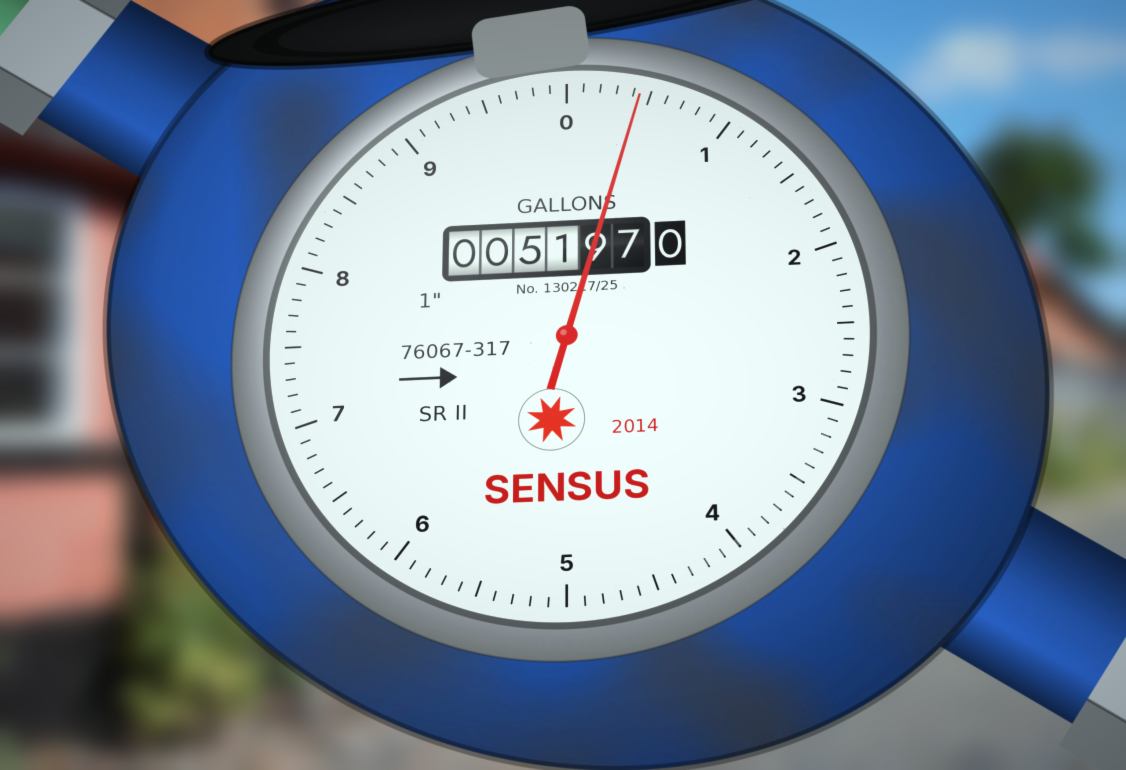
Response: 51970.4
